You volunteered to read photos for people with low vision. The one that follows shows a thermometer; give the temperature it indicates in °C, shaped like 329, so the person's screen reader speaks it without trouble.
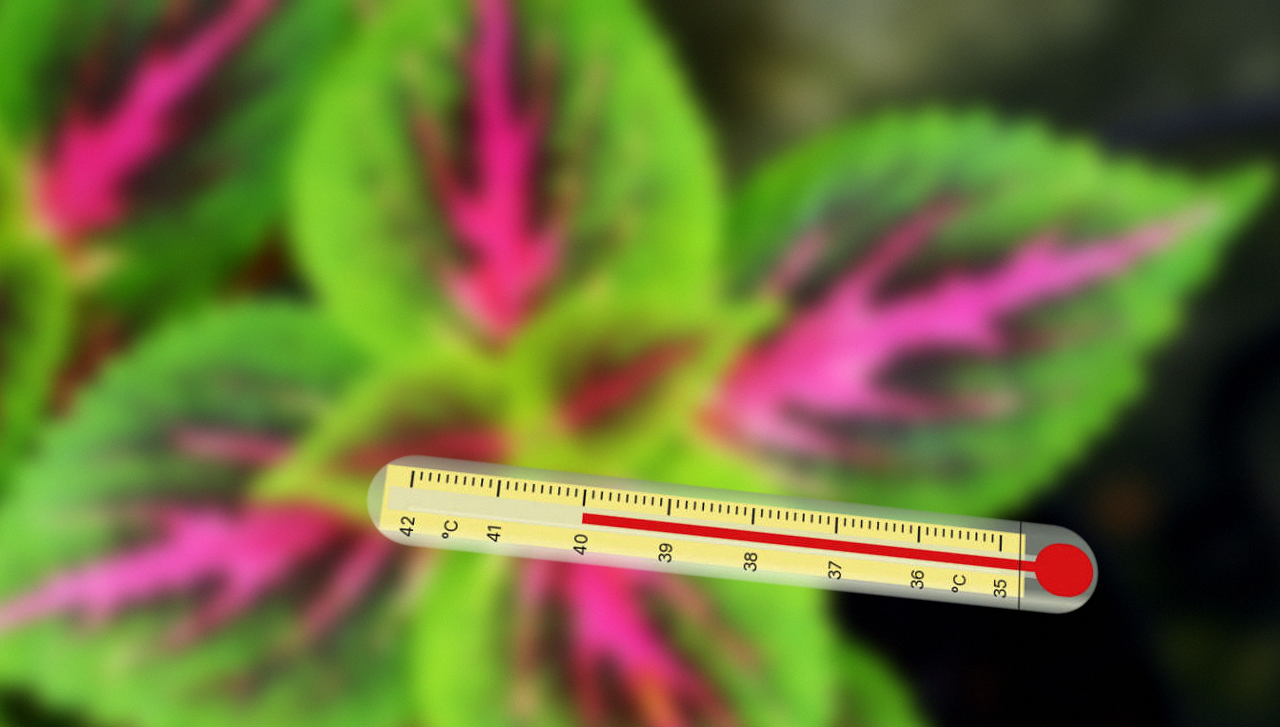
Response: 40
